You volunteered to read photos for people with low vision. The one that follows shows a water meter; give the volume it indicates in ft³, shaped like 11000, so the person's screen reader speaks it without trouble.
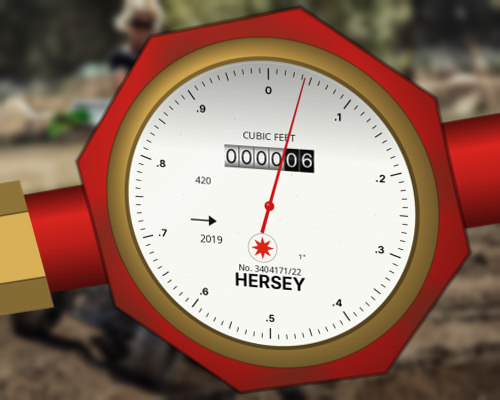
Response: 6.04
